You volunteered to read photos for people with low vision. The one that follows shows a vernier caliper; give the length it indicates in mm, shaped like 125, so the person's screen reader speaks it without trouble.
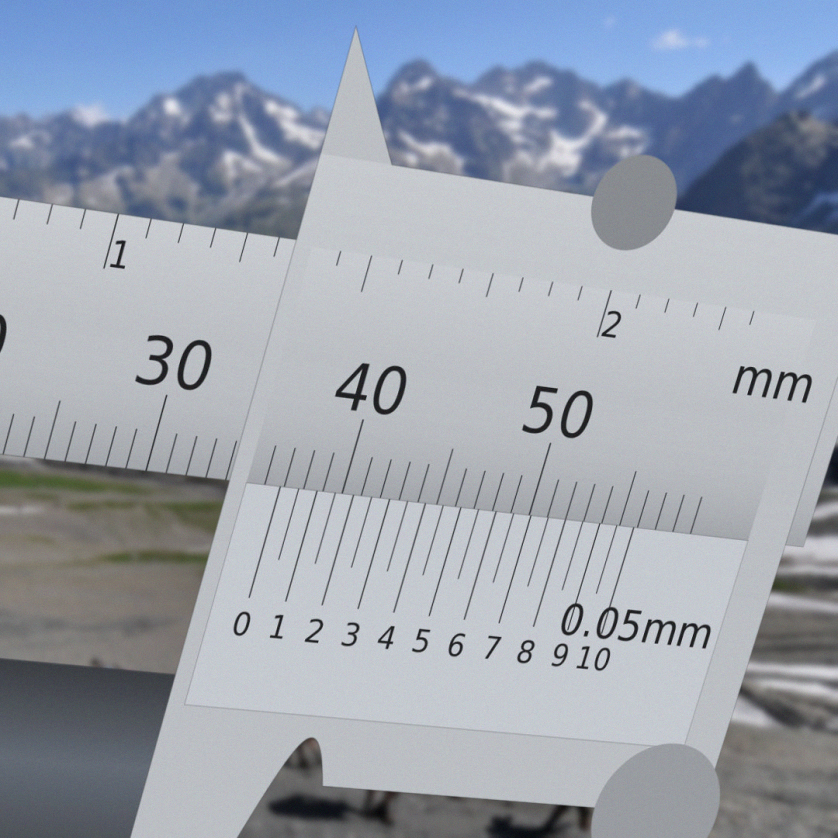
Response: 36.8
